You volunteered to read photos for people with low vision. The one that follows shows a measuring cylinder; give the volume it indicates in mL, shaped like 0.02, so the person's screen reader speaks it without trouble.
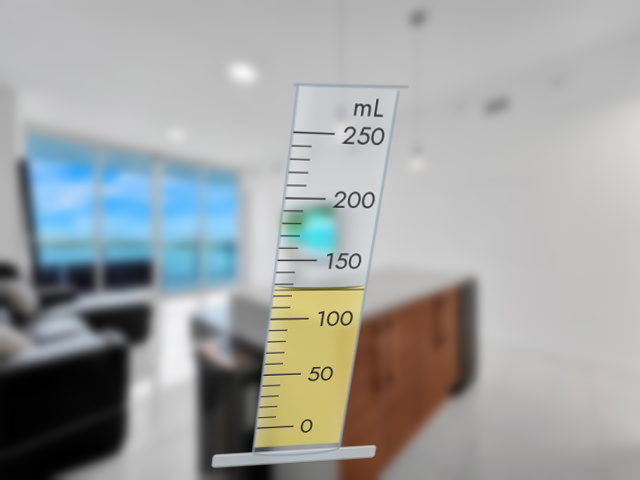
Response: 125
